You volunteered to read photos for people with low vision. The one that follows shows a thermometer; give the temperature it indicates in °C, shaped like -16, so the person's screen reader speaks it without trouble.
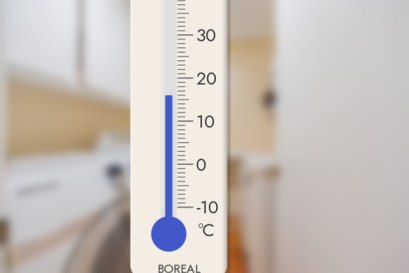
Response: 16
